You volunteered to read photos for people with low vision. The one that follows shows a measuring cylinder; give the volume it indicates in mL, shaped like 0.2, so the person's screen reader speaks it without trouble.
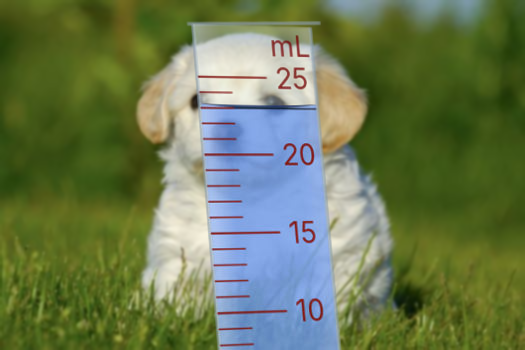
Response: 23
